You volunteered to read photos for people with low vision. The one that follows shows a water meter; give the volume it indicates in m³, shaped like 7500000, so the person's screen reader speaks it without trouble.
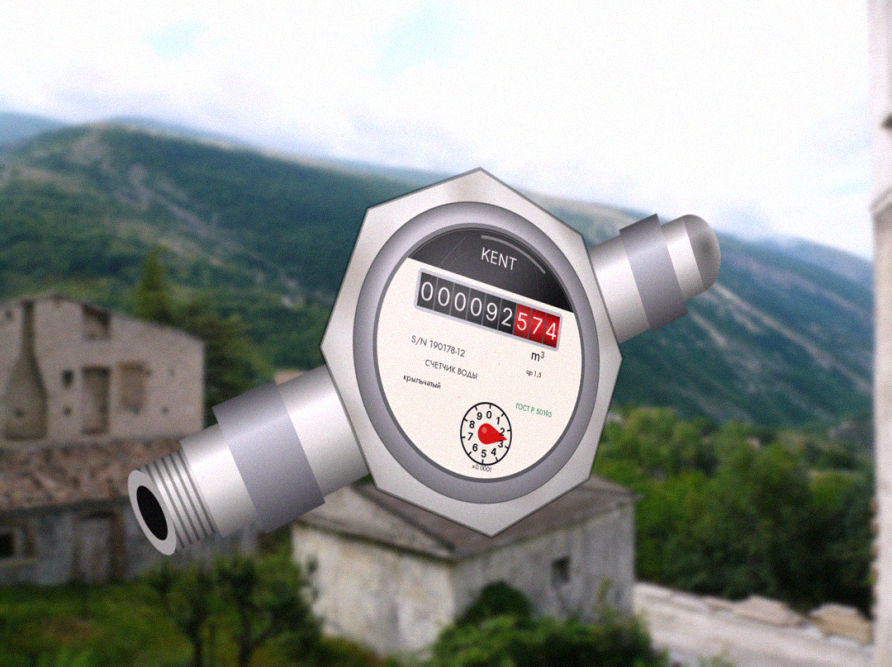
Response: 92.5742
